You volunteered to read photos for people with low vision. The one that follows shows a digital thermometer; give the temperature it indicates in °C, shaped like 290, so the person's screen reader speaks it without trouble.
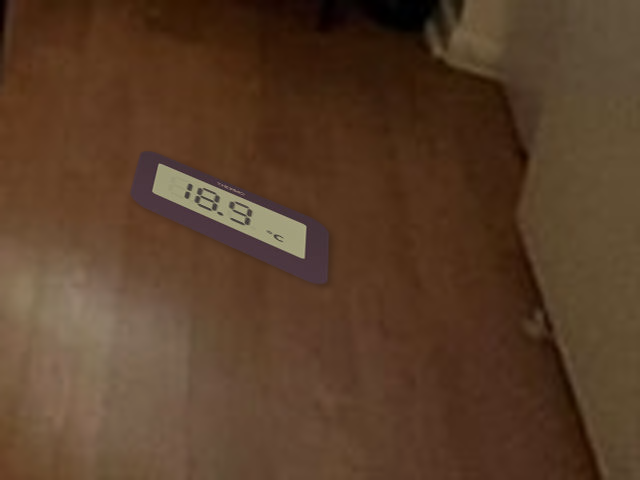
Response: 18.9
